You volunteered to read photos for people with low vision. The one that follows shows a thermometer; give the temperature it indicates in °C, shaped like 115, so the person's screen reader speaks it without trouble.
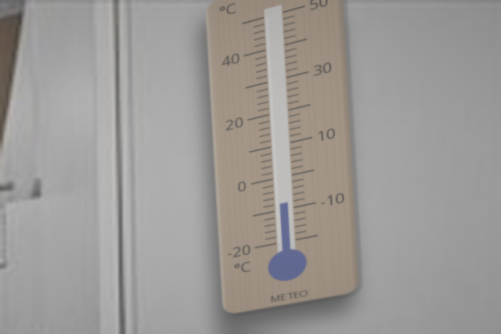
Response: -8
